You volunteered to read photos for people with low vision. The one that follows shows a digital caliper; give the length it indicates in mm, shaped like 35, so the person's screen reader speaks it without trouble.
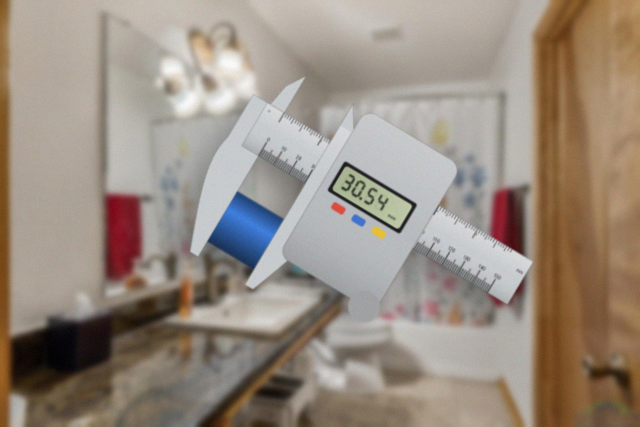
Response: 30.54
